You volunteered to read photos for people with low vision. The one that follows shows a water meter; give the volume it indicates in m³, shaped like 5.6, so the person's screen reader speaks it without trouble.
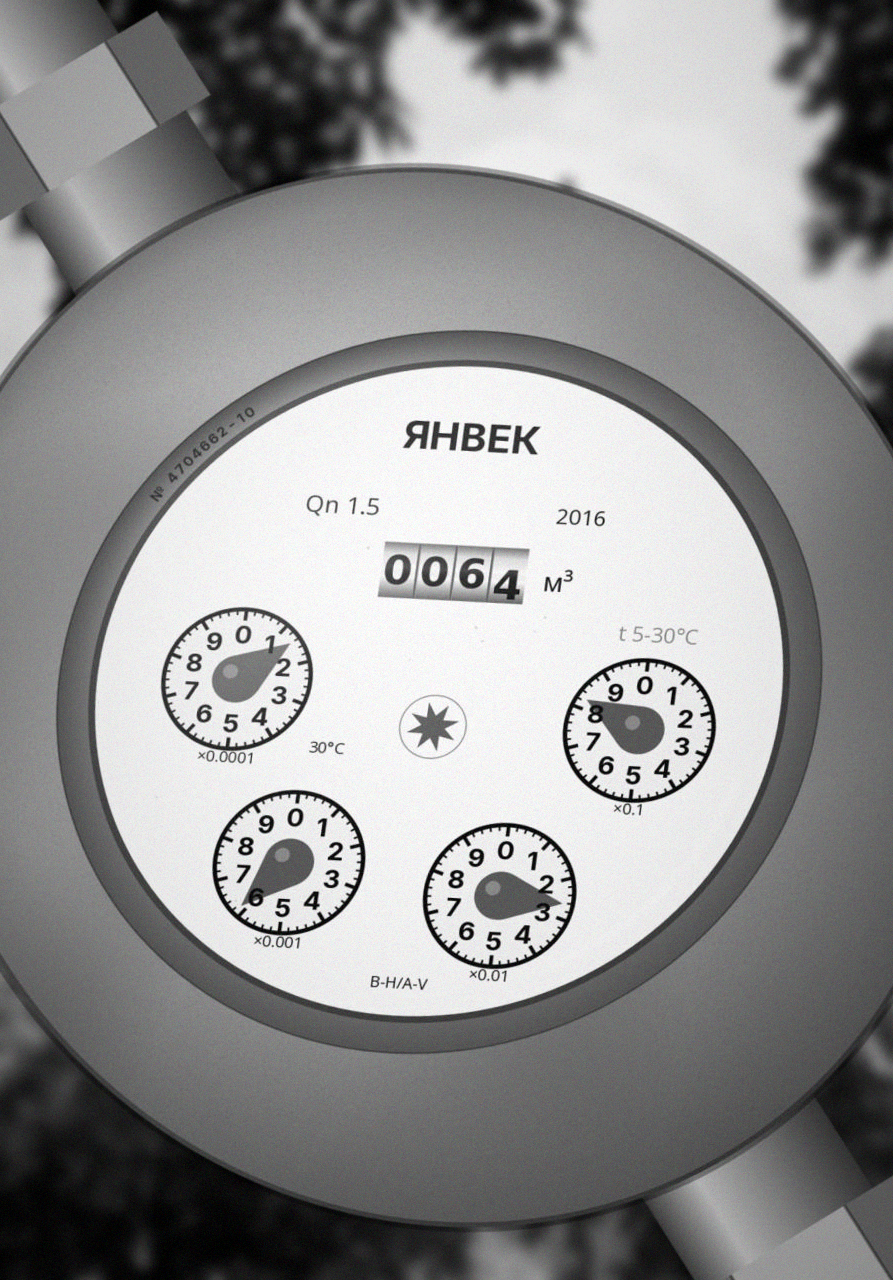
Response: 63.8261
